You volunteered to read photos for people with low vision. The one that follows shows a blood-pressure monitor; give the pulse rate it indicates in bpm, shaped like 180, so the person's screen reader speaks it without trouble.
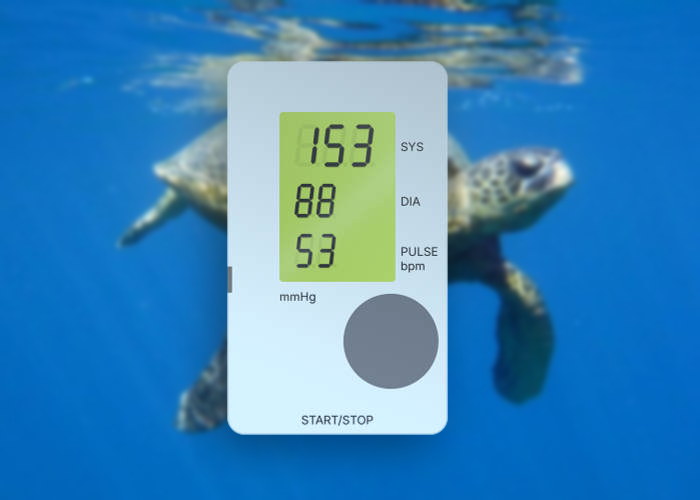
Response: 53
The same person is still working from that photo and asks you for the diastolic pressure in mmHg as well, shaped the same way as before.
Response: 88
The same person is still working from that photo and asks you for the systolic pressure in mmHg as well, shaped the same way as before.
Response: 153
